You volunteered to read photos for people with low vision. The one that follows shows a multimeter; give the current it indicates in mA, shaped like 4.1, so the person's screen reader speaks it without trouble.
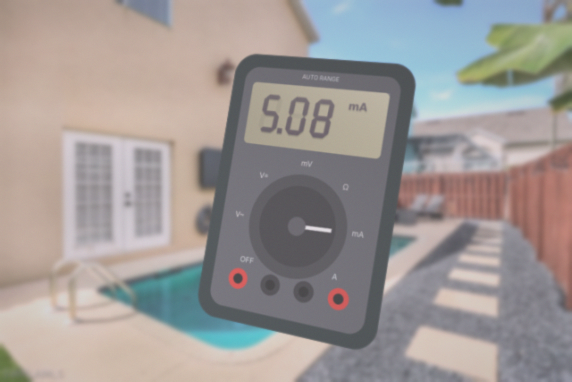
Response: 5.08
